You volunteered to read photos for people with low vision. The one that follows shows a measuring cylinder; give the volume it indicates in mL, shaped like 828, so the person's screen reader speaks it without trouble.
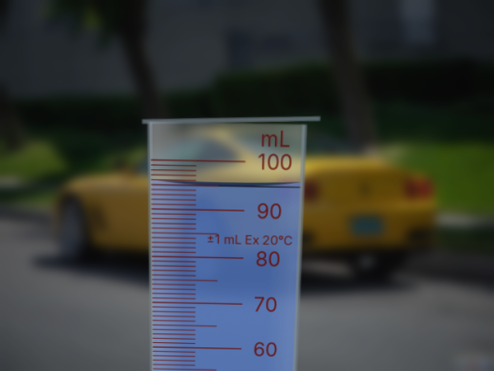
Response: 95
